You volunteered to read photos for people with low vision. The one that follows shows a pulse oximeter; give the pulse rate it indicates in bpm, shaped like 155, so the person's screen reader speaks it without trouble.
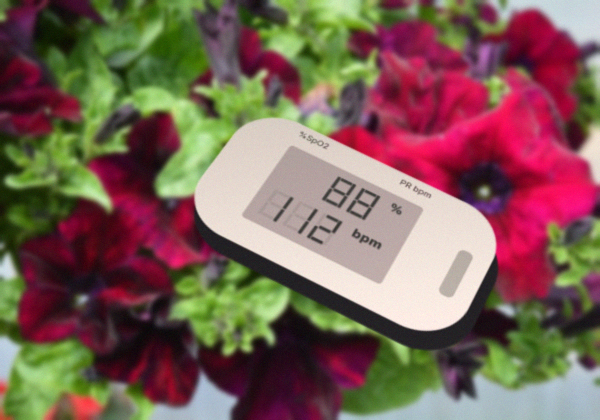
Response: 112
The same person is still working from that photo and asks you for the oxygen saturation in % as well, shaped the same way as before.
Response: 88
